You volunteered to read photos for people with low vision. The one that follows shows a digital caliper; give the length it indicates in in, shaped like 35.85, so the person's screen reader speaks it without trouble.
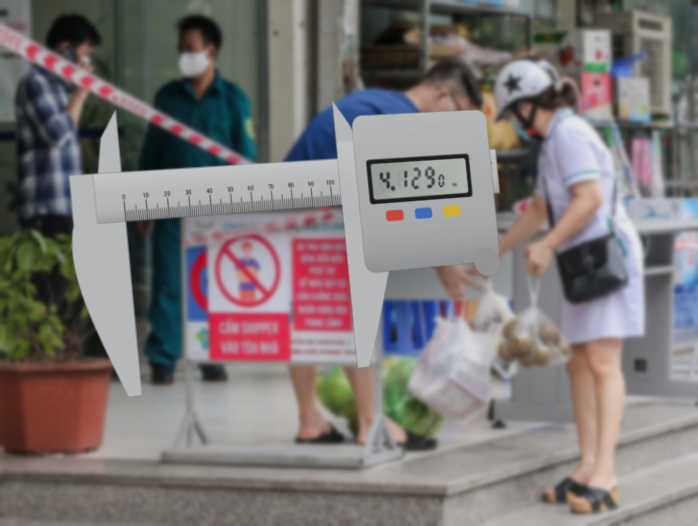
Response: 4.1290
